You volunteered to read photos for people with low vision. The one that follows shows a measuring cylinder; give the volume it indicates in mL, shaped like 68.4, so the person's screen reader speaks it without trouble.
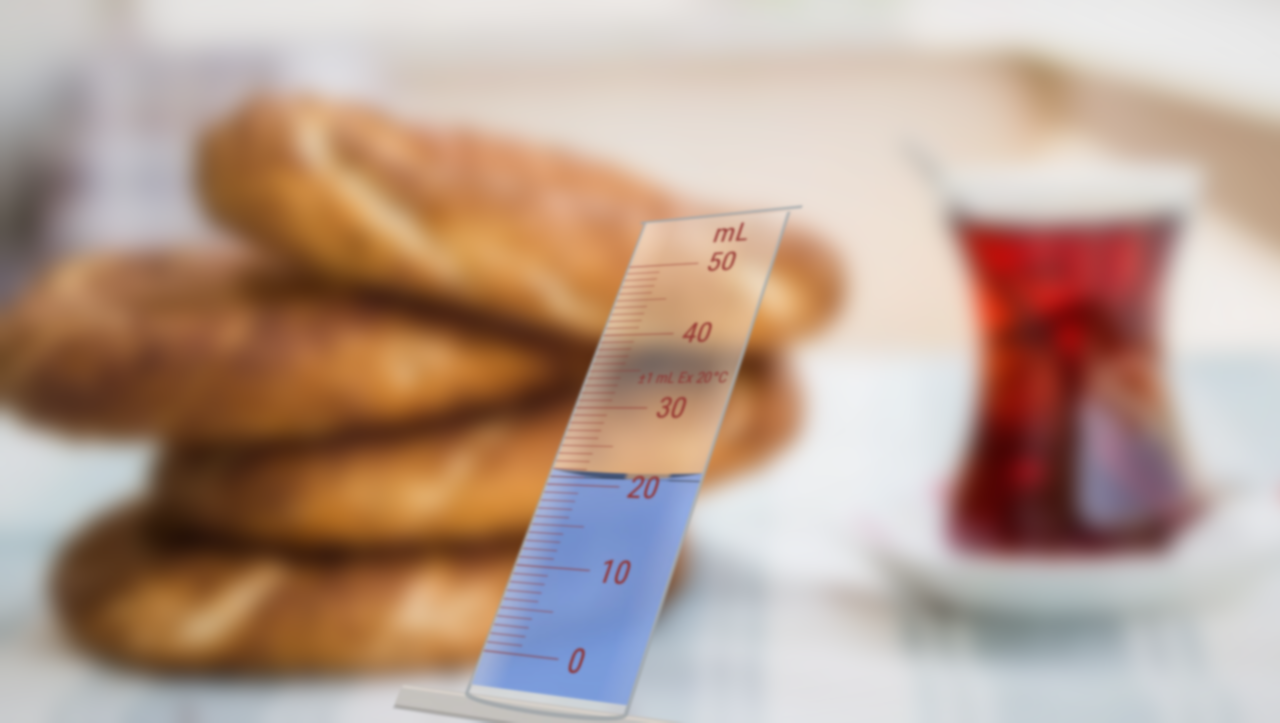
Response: 21
